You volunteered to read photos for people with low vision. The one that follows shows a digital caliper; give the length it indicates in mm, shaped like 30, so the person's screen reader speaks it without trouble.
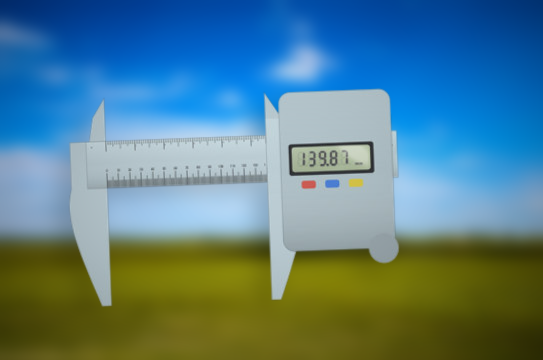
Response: 139.87
